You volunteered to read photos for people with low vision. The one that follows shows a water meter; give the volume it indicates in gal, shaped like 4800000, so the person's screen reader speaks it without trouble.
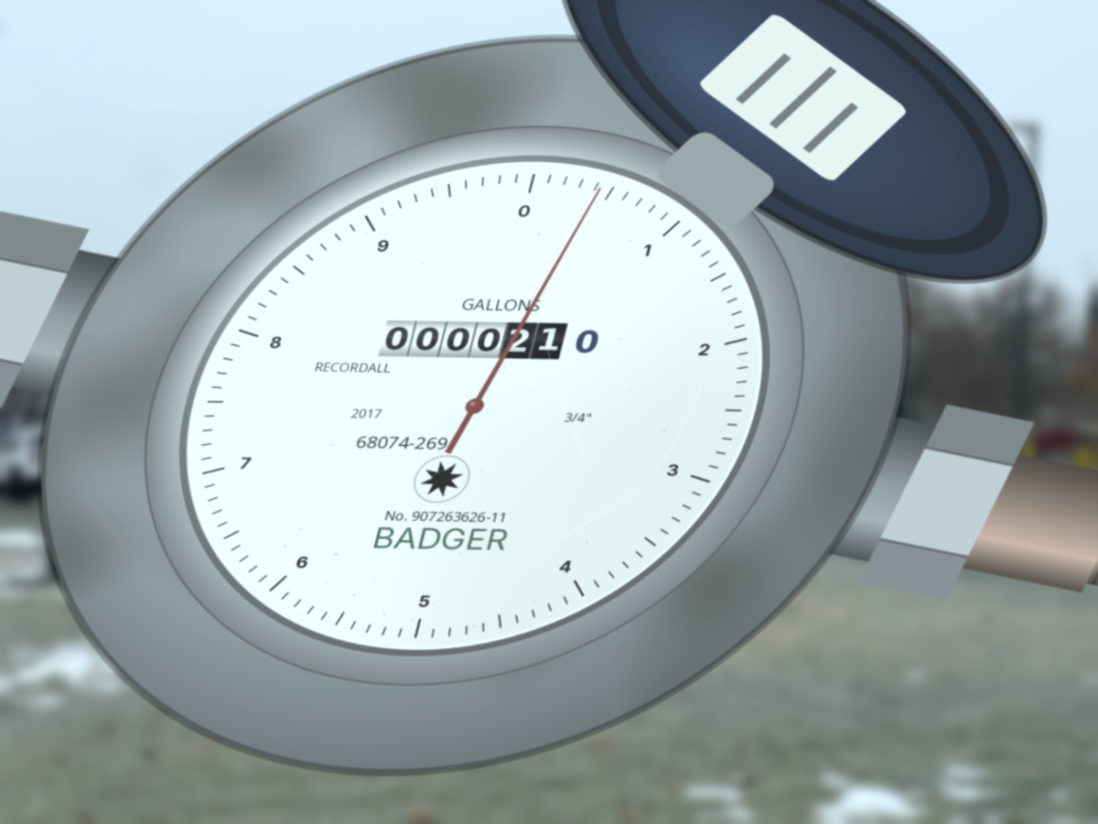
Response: 210.4
